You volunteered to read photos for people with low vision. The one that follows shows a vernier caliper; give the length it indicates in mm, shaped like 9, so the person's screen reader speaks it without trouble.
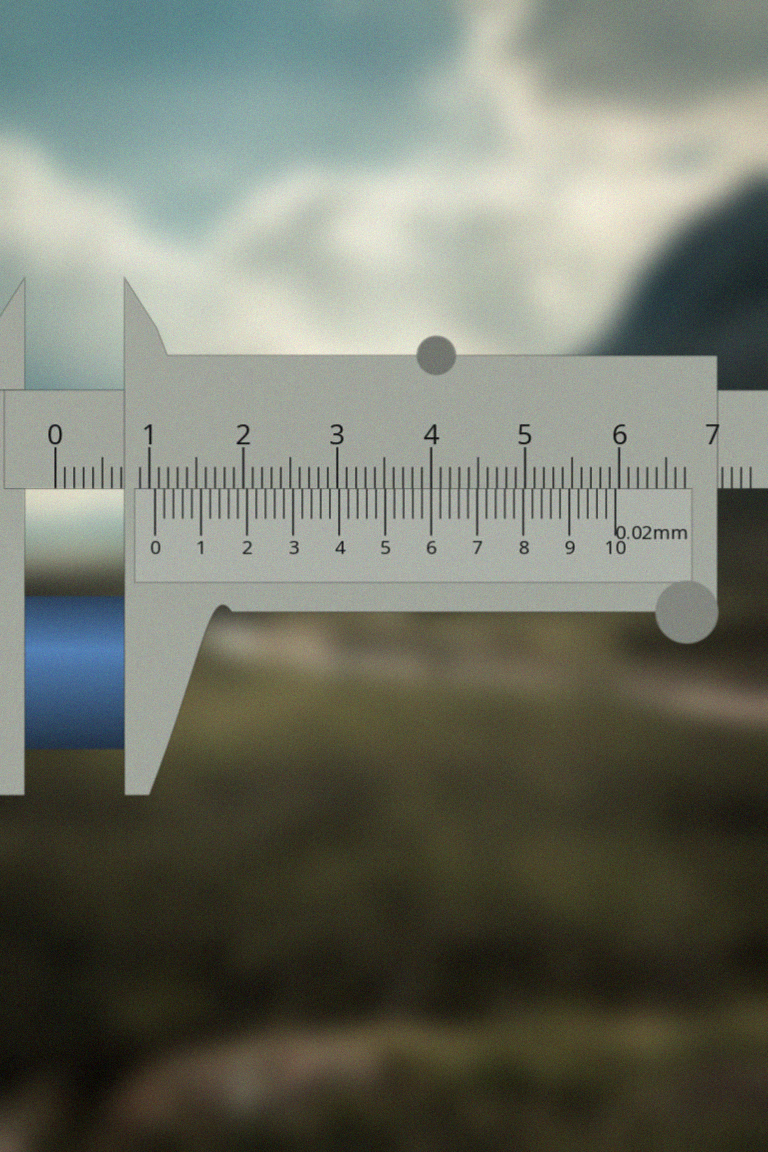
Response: 10.6
